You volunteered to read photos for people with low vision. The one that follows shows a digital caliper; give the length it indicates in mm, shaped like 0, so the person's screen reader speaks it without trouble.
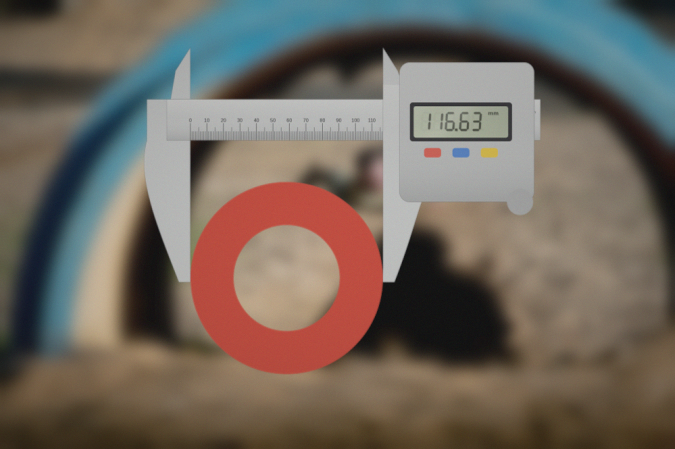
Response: 116.63
